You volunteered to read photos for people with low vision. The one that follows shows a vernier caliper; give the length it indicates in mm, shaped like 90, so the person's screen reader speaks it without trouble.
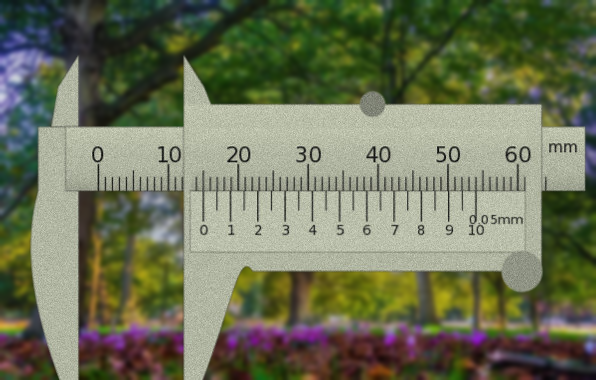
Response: 15.0
